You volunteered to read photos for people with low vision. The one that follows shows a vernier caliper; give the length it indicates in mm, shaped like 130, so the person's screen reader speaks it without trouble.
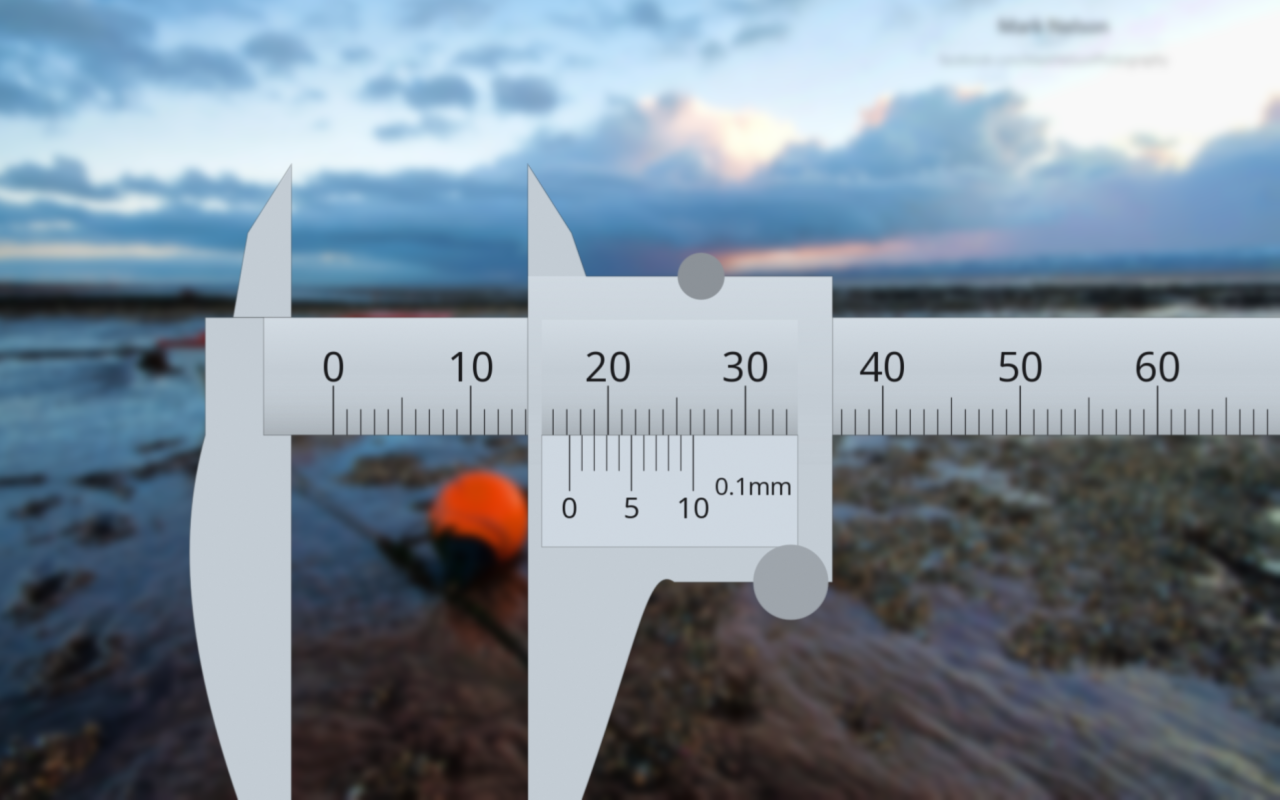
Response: 17.2
